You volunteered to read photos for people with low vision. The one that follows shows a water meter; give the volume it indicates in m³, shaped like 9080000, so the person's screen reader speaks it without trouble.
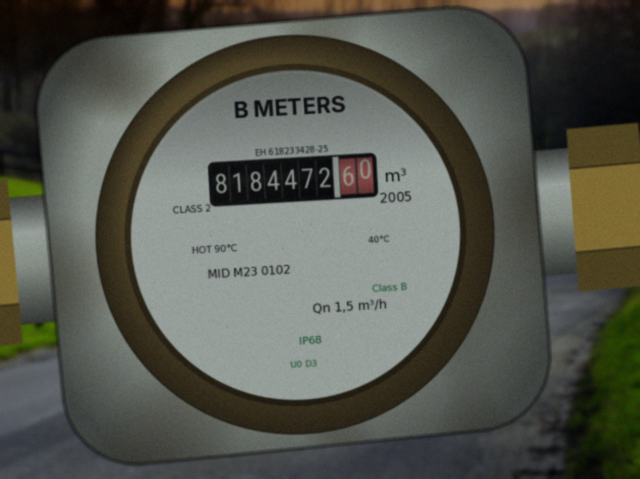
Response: 8184472.60
